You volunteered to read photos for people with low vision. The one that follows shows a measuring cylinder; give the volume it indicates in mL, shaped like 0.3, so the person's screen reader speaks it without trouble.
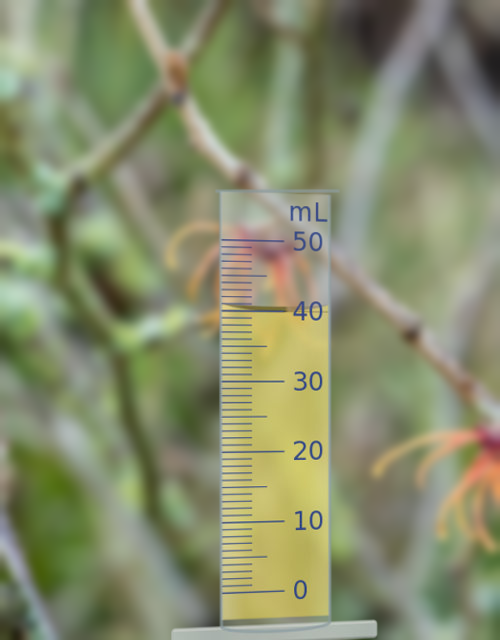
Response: 40
